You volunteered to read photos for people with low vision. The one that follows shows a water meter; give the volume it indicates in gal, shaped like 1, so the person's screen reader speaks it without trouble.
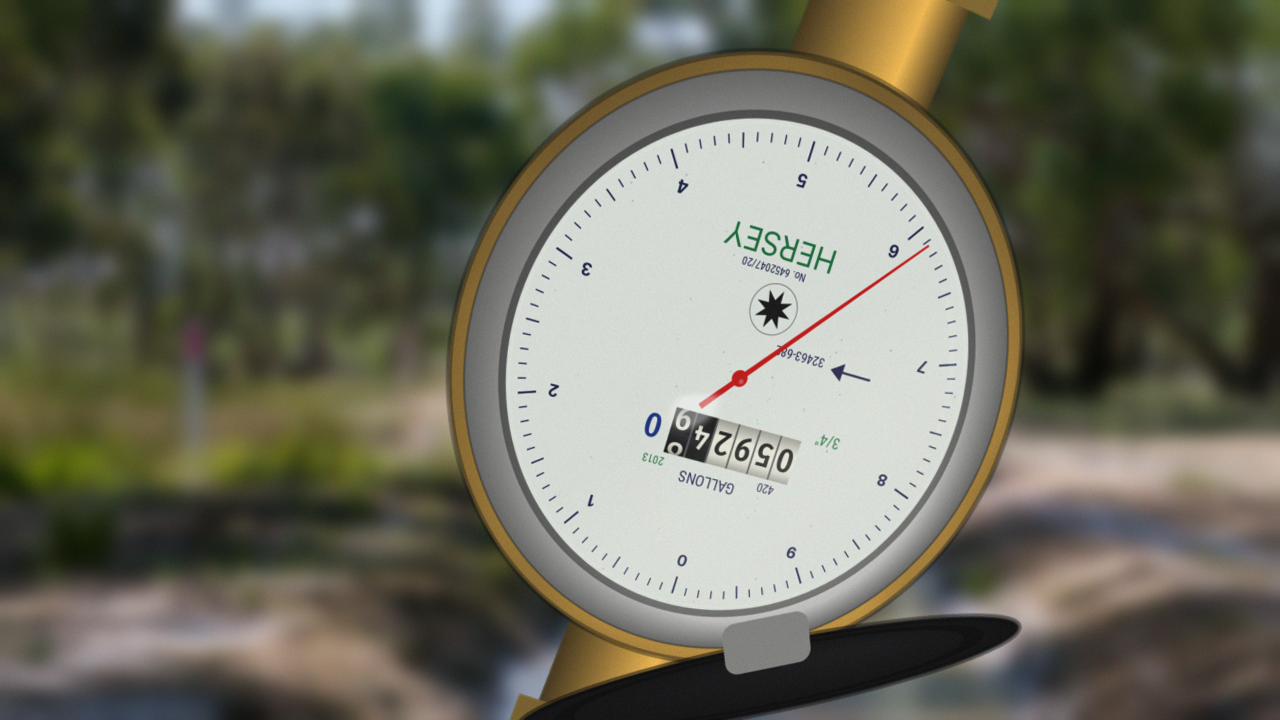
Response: 592486.1
